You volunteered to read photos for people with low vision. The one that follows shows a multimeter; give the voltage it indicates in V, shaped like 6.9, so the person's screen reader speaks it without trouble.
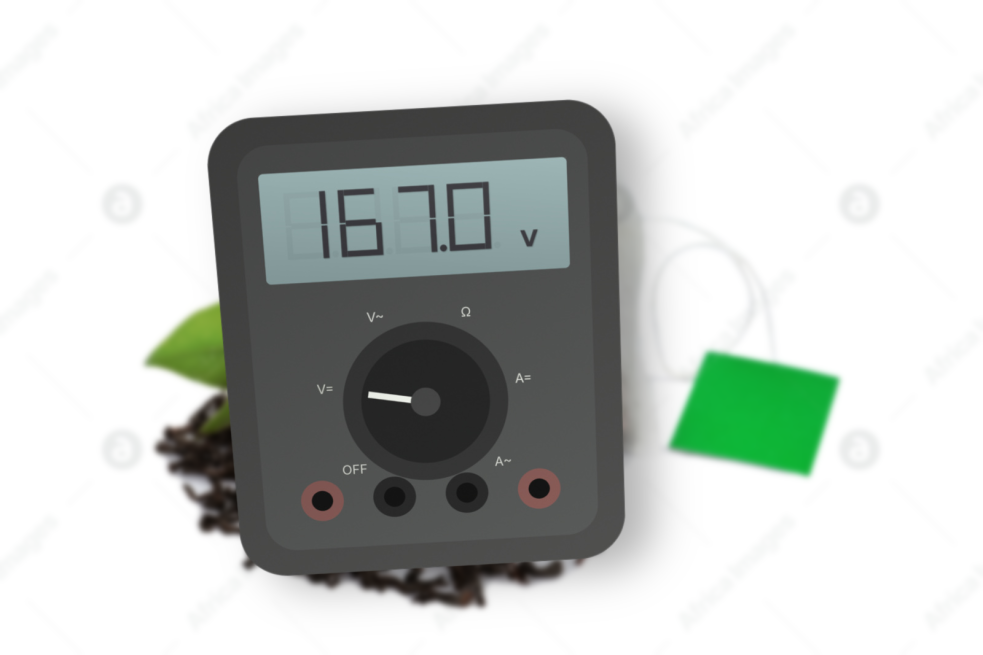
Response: 167.0
